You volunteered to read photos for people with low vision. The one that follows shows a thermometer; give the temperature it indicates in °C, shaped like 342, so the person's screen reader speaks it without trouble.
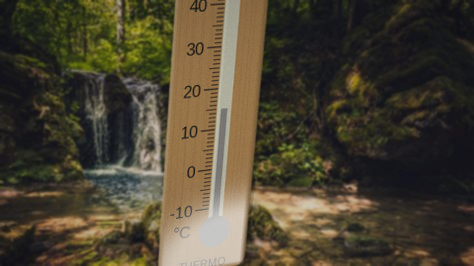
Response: 15
